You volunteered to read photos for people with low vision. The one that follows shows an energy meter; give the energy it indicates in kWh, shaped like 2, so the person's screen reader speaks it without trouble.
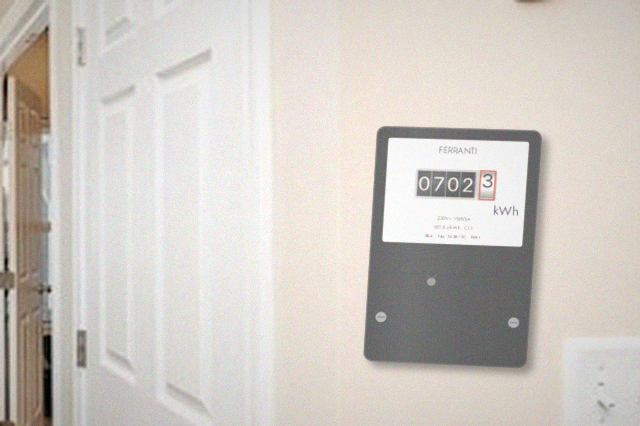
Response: 702.3
